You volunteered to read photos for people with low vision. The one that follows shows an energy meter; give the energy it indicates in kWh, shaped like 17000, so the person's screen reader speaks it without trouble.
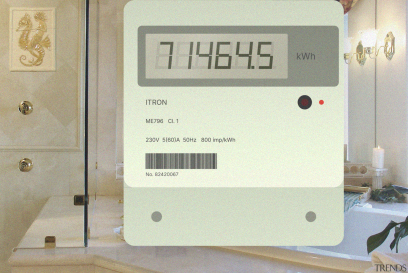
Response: 71464.5
